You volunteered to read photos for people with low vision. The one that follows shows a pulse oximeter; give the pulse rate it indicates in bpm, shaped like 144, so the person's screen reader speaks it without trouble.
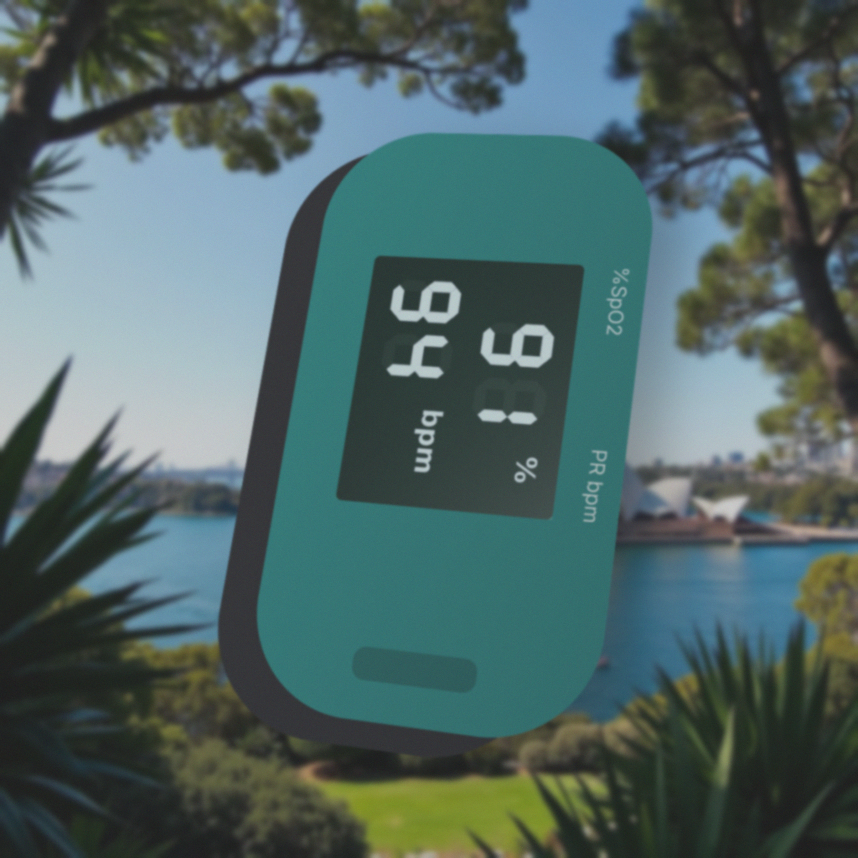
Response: 94
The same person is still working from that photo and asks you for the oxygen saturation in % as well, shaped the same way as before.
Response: 91
